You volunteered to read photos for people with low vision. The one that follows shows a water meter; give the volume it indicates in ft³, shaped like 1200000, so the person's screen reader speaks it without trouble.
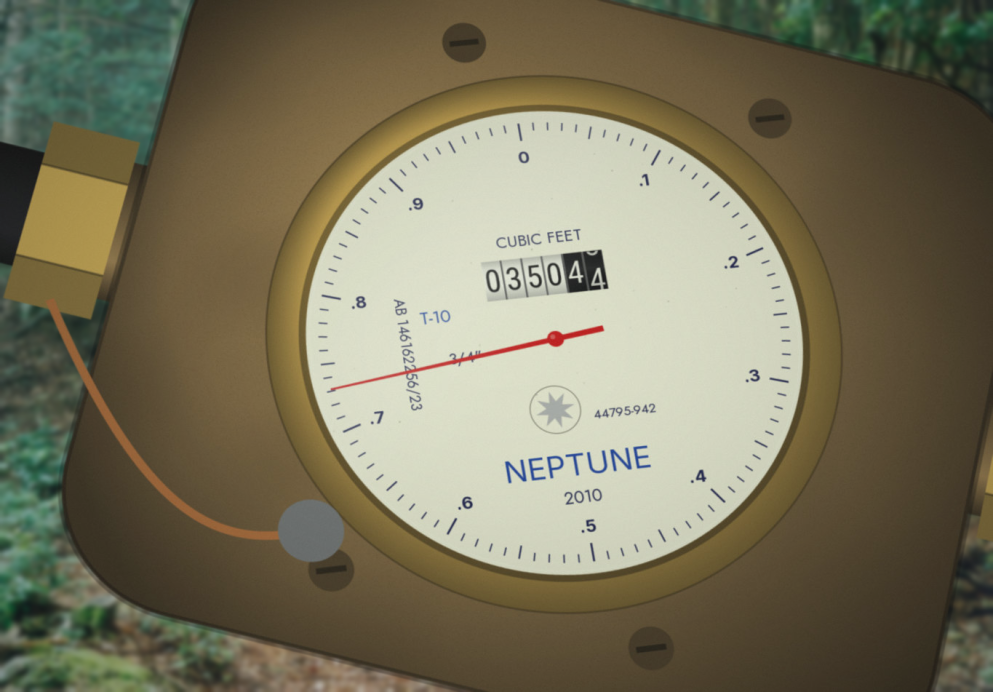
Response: 35043.73
